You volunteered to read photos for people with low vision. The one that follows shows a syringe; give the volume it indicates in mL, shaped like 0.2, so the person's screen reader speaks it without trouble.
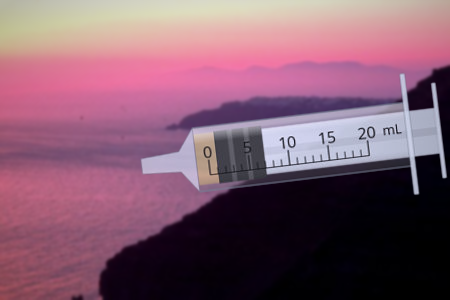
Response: 1
